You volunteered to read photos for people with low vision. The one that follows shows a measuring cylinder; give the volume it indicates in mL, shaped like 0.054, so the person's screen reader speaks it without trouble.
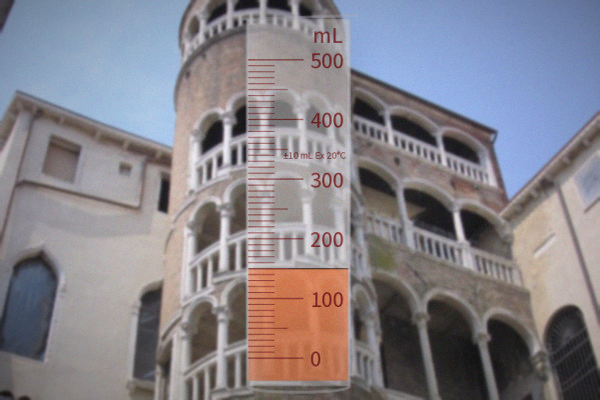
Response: 150
